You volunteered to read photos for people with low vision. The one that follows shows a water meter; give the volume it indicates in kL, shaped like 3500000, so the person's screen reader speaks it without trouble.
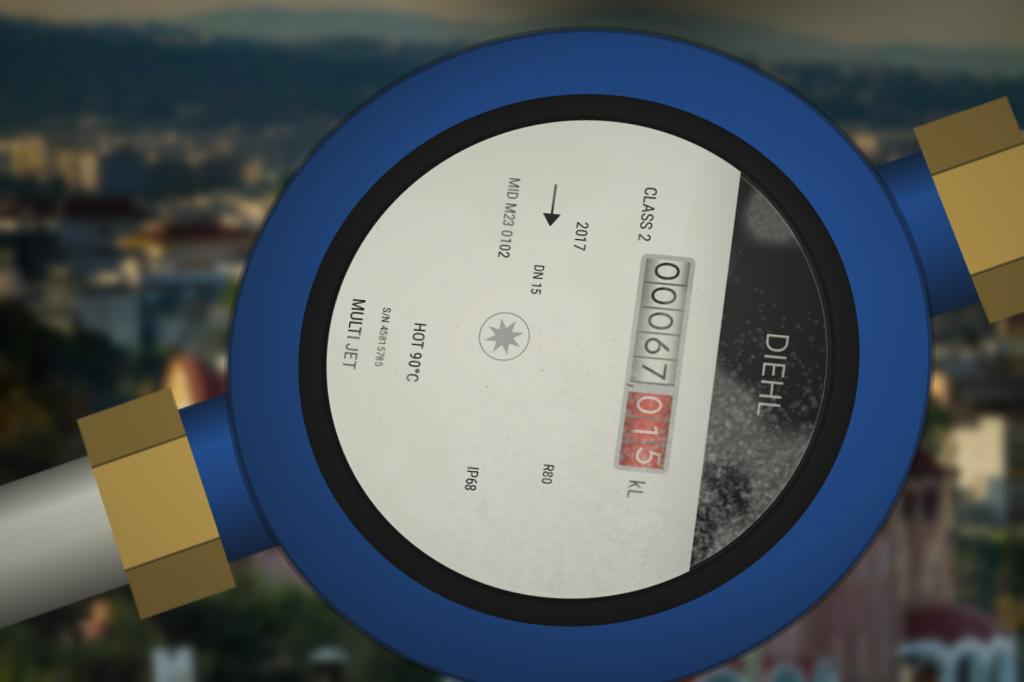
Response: 67.015
